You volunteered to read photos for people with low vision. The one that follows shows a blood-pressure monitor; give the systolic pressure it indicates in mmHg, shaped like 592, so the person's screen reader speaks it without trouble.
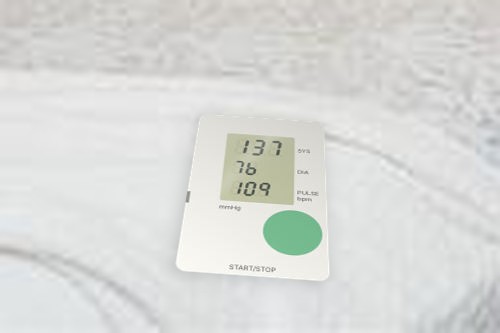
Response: 137
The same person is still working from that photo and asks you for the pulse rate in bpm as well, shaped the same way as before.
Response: 109
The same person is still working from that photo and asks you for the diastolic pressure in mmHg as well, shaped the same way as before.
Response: 76
